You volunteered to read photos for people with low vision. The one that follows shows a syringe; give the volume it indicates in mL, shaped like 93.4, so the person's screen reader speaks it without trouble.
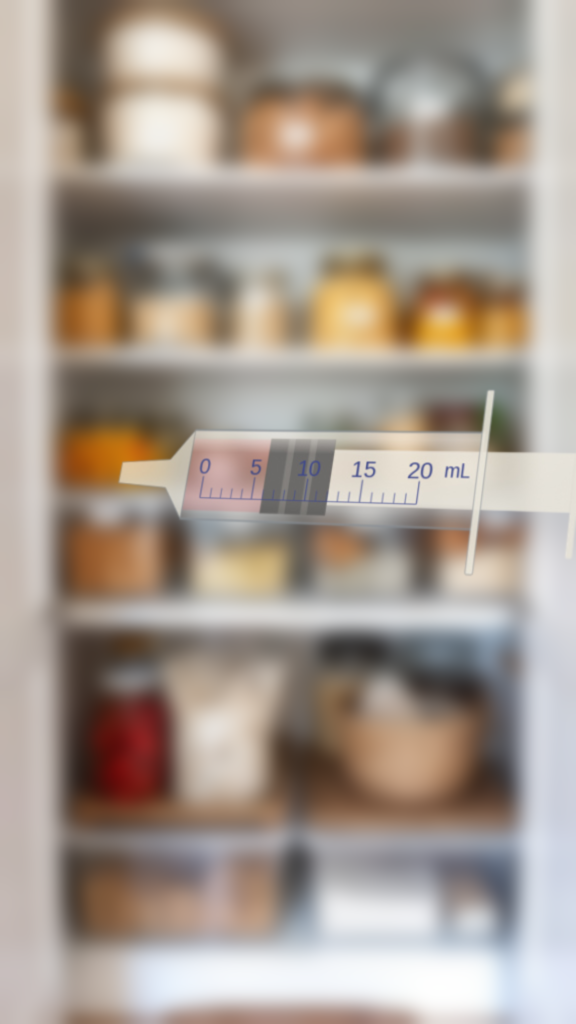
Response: 6
